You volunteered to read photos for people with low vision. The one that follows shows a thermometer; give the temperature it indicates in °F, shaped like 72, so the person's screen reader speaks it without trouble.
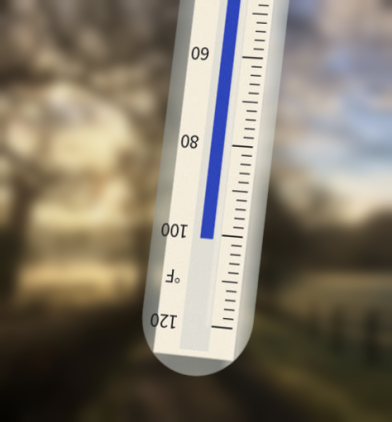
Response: 101
